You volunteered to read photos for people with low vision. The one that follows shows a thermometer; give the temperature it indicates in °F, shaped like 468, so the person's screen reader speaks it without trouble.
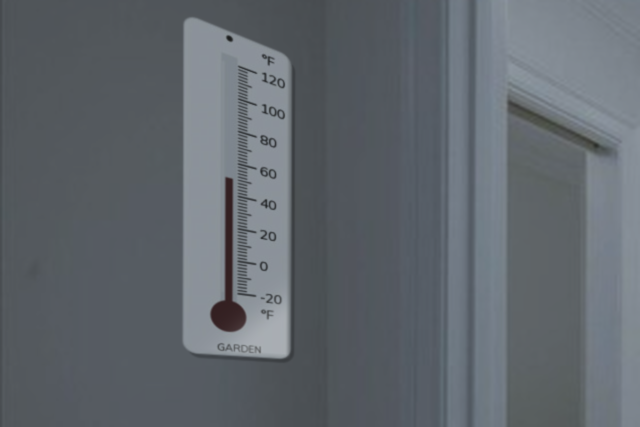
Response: 50
